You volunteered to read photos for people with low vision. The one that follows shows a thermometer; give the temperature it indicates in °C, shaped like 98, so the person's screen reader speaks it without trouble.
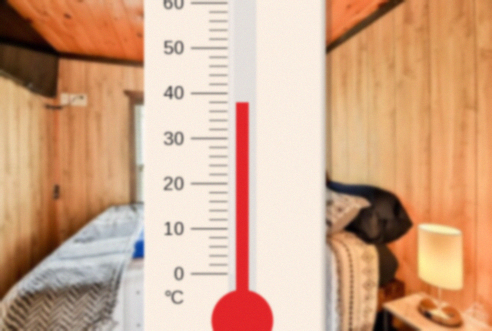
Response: 38
